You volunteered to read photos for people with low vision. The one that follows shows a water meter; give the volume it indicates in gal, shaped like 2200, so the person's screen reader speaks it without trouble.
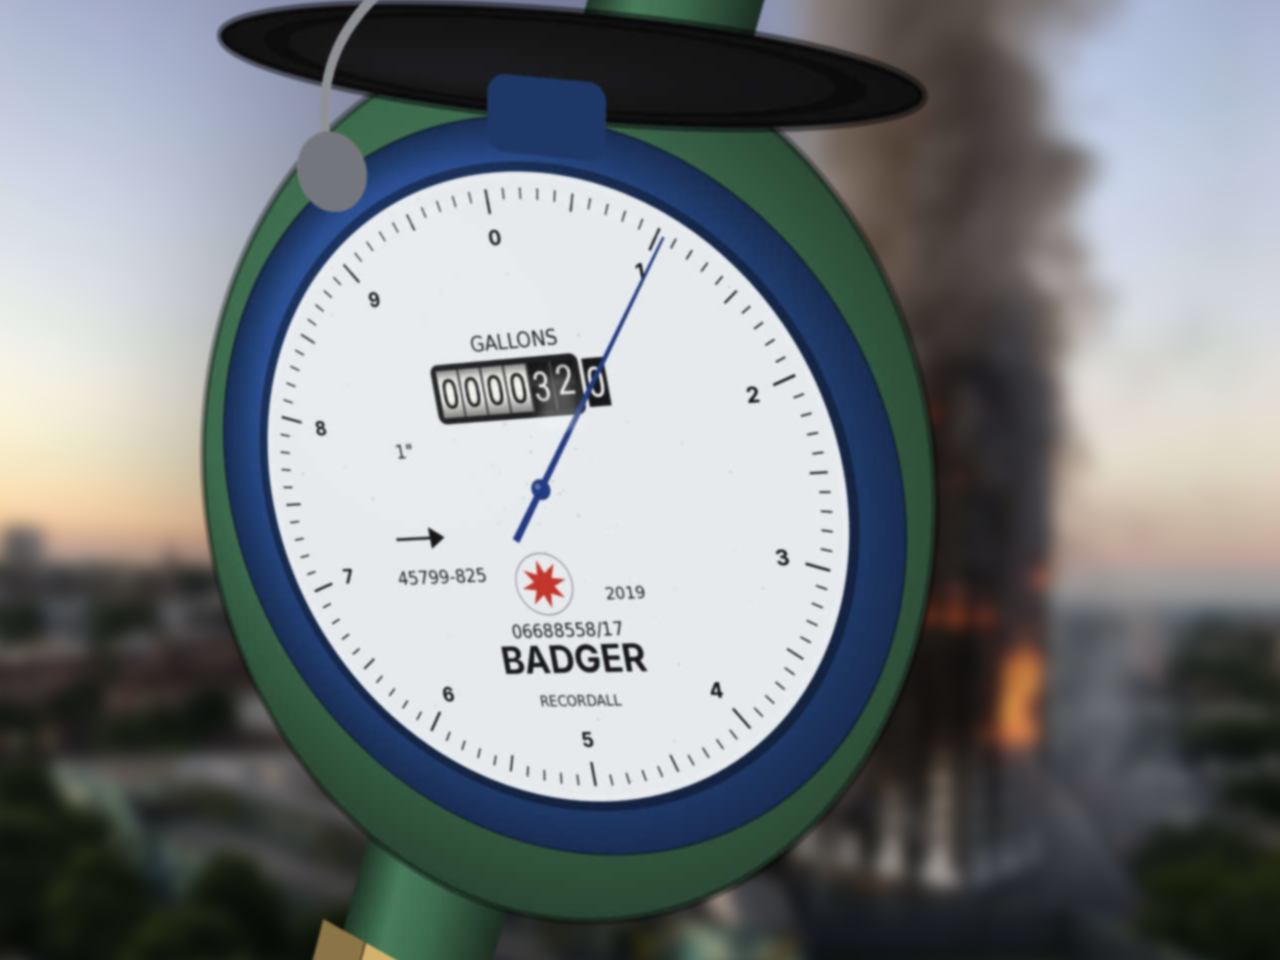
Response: 321.0
